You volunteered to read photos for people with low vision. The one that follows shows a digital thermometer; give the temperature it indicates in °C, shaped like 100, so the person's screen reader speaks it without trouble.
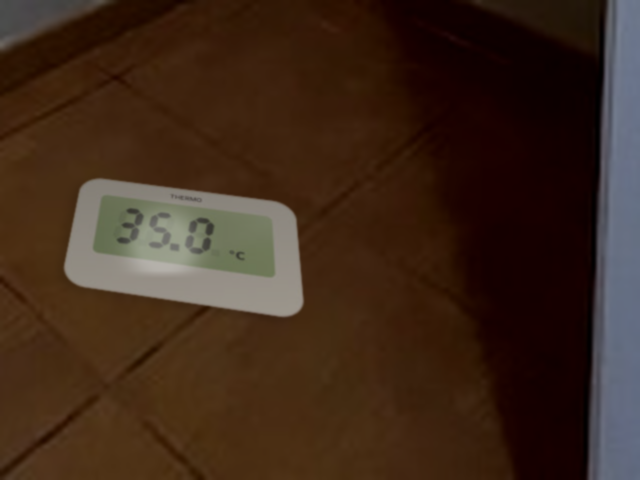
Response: 35.0
